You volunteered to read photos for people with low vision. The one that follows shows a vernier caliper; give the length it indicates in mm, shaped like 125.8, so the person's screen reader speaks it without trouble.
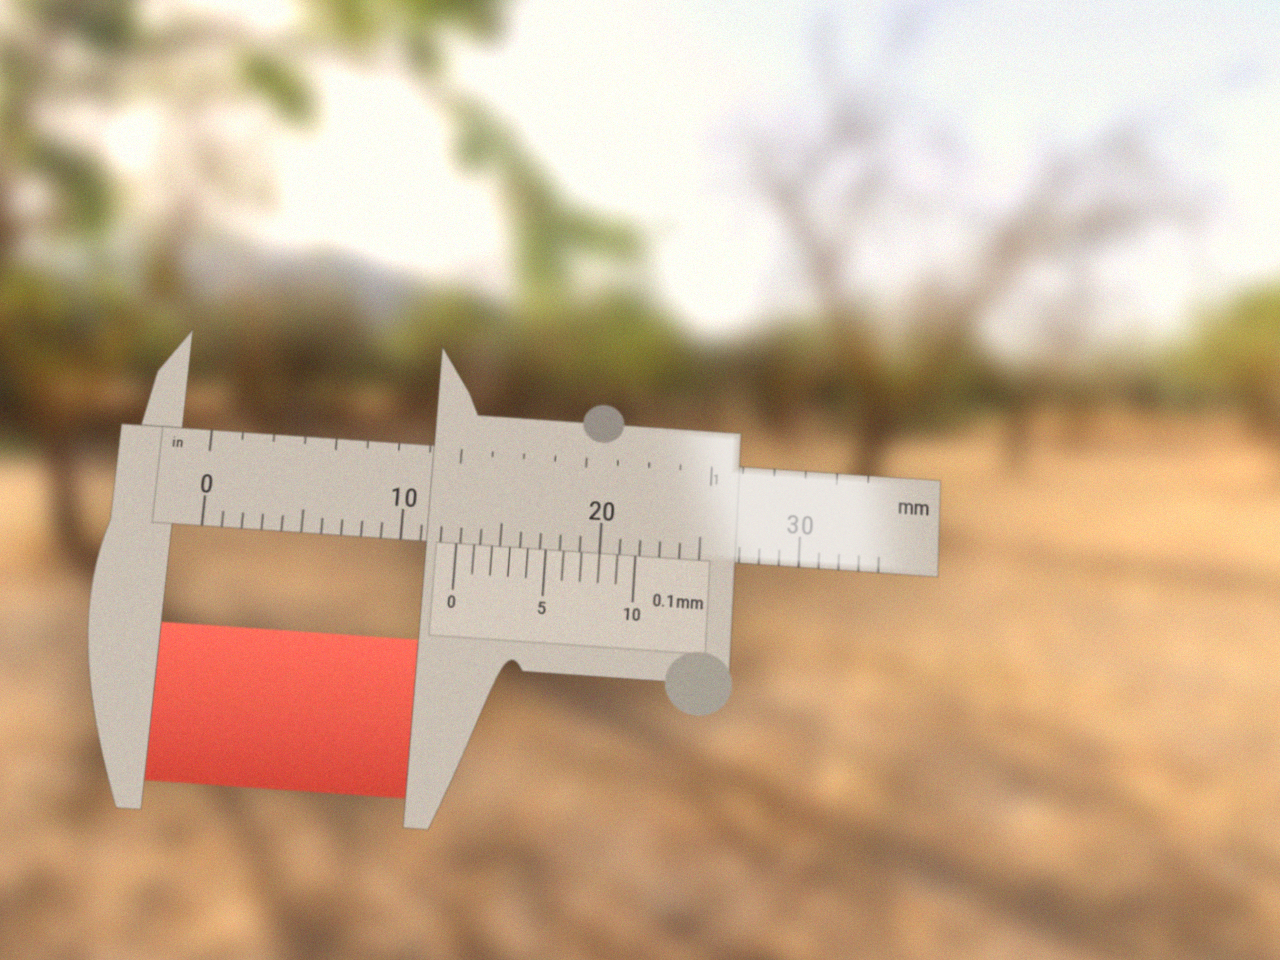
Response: 12.8
